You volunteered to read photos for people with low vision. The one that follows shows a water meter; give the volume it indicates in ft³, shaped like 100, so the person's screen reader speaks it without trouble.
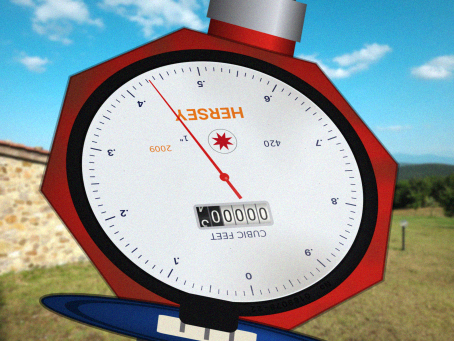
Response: 3.43
